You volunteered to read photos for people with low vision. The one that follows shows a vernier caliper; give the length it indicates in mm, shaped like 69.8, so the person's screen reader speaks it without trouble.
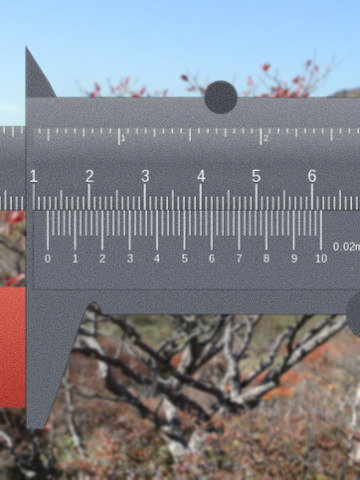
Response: 12.6
